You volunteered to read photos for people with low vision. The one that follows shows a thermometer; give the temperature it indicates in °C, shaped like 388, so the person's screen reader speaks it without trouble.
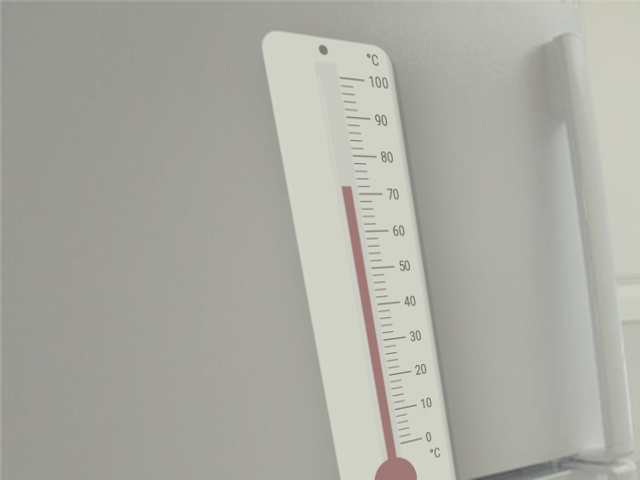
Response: 72
